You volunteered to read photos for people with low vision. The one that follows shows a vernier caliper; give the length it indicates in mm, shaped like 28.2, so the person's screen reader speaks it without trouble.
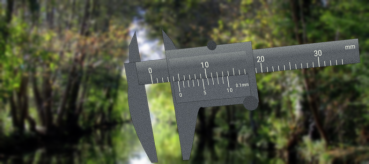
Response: 4.8
